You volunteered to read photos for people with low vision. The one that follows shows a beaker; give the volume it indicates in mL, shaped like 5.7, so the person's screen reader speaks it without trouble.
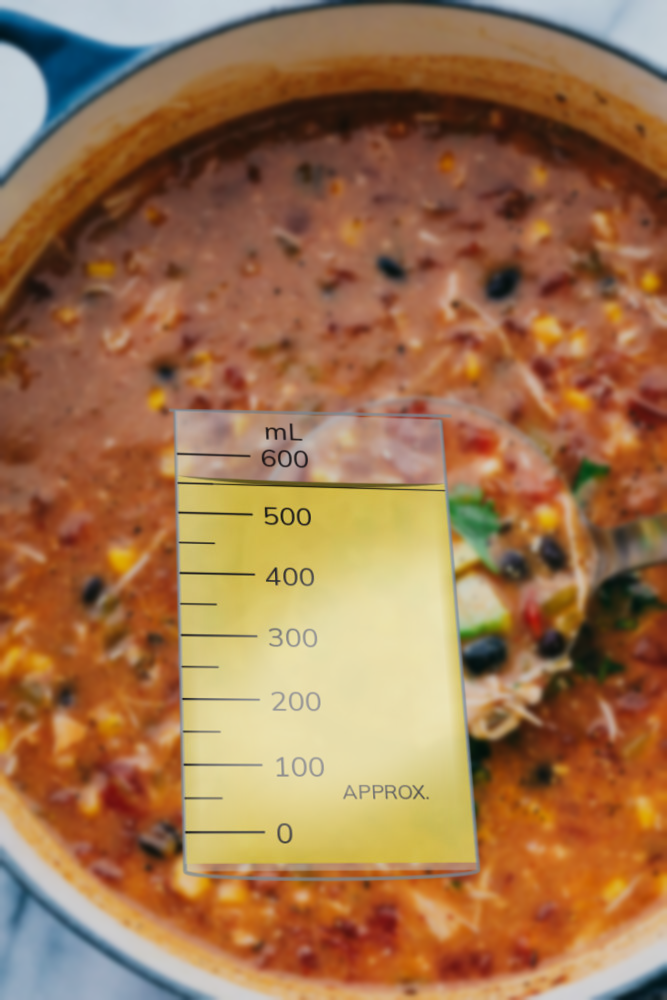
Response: 550
